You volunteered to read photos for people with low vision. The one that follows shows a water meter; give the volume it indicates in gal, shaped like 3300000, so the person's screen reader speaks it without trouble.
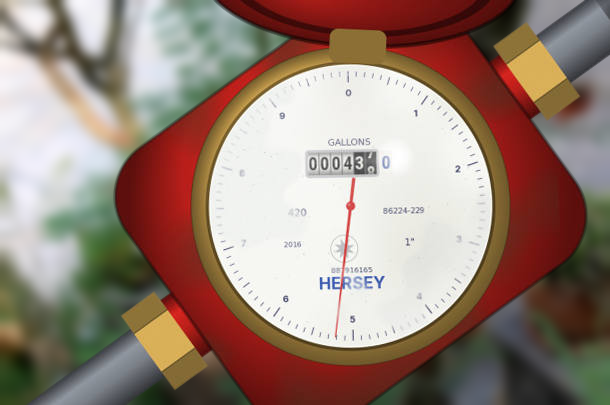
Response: 4375.2
